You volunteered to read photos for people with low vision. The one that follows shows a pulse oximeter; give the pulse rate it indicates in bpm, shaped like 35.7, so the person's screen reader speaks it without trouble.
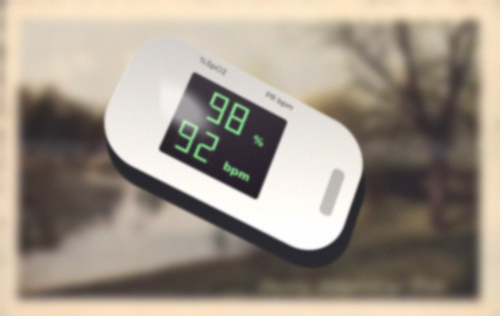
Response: 92
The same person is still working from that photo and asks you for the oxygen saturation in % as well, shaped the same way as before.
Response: 98
